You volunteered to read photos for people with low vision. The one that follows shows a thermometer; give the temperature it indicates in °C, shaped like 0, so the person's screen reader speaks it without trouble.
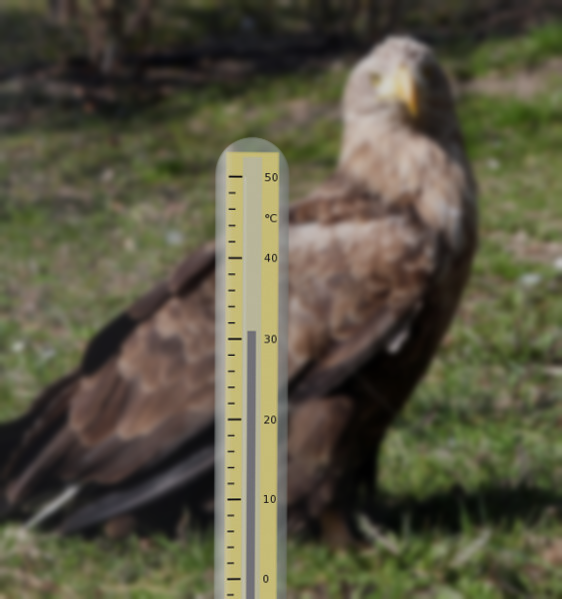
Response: 31
